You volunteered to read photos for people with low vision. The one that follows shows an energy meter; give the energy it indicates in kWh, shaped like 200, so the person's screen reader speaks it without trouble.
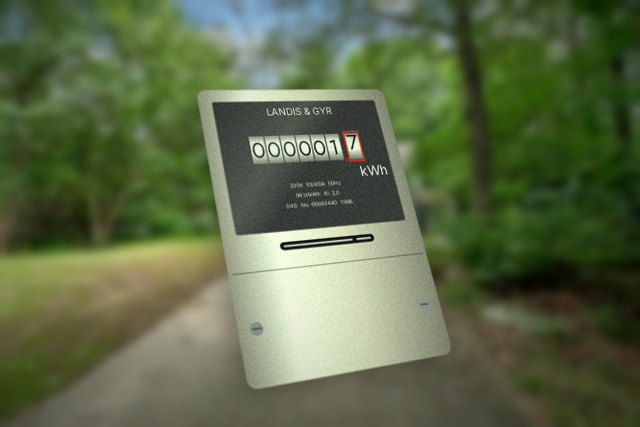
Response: 1.7
